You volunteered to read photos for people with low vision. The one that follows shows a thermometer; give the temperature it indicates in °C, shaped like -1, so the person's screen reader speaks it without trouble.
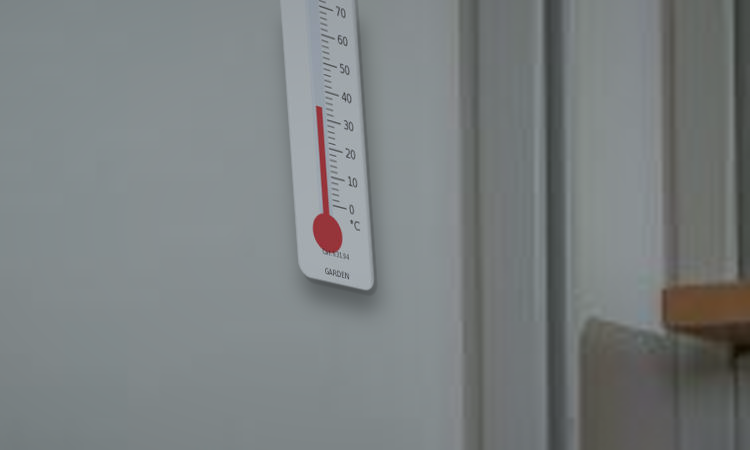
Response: 34
